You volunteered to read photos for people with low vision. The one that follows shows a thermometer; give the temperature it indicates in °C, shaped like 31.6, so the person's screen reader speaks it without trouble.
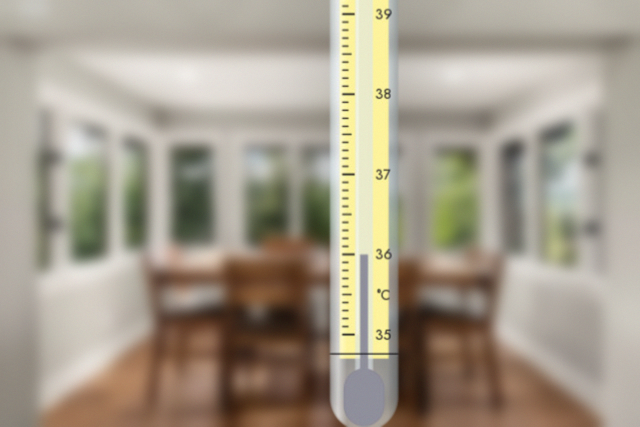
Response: 36
